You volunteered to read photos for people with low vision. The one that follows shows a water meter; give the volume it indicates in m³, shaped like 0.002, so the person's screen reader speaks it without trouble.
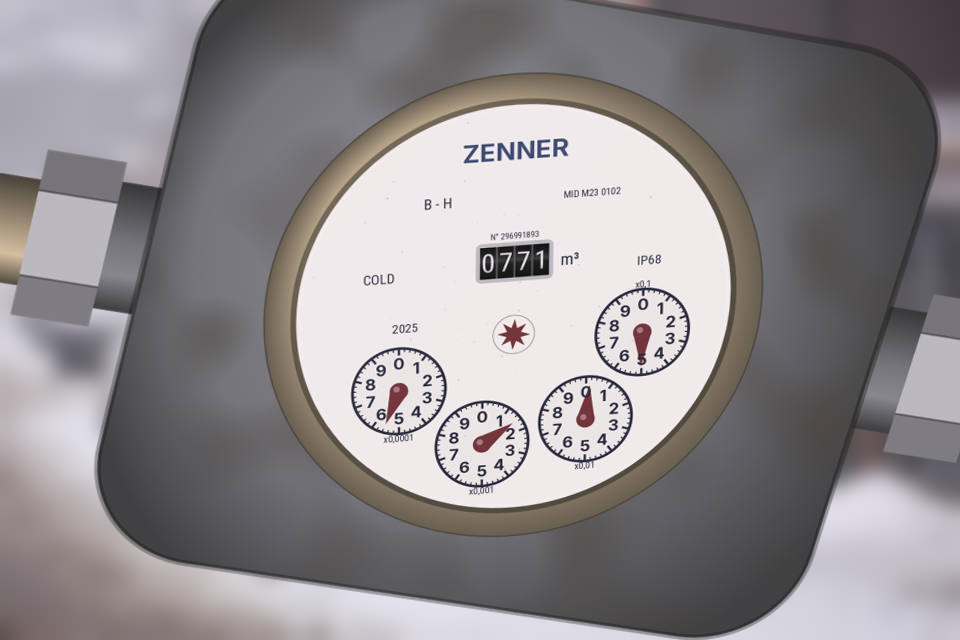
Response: 771.5015
